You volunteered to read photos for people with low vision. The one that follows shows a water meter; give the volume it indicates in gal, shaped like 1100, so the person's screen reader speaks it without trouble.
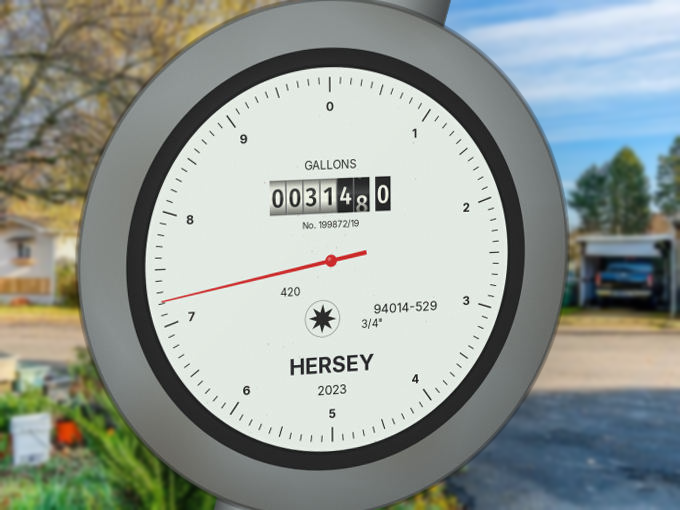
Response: 31477.2
